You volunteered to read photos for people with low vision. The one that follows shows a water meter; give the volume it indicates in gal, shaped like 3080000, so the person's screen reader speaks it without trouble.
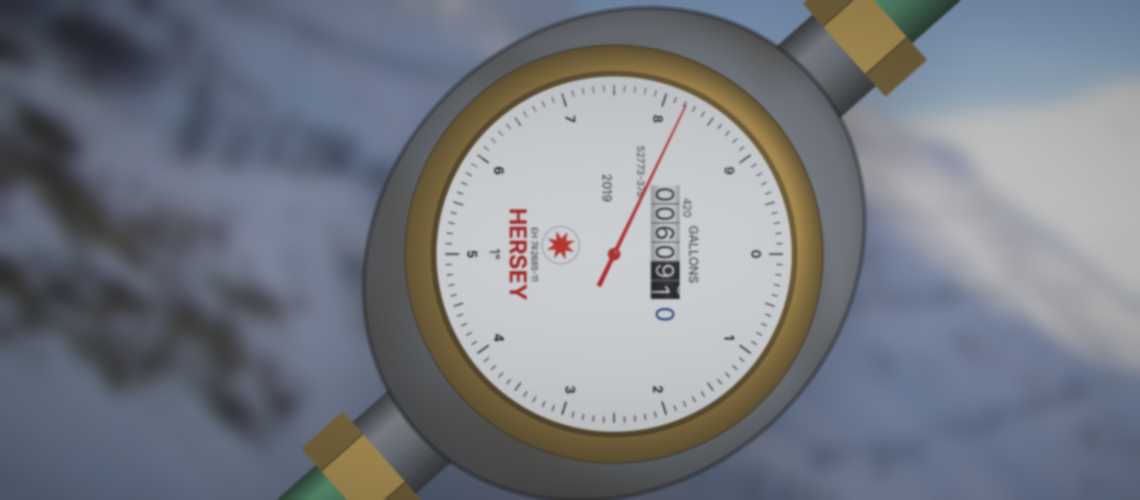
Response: 60908.2
